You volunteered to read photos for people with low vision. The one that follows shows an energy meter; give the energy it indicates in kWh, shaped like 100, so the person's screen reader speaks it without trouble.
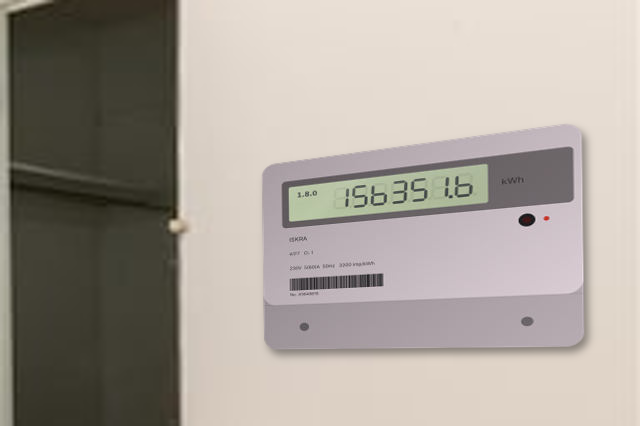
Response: 156351.6
